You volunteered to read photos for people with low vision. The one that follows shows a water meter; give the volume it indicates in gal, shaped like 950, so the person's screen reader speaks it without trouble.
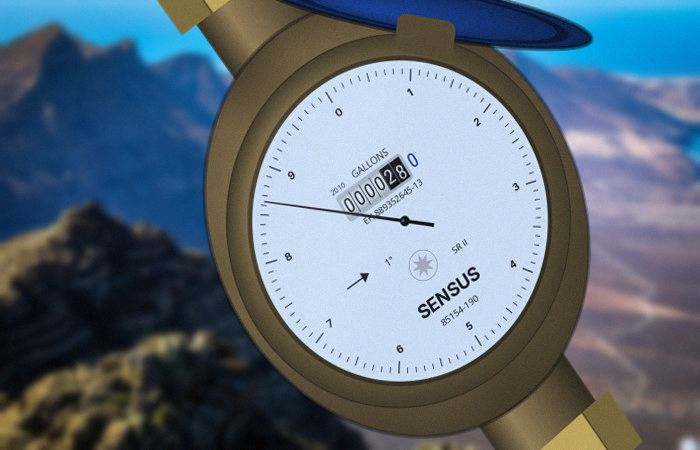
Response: 278.6
